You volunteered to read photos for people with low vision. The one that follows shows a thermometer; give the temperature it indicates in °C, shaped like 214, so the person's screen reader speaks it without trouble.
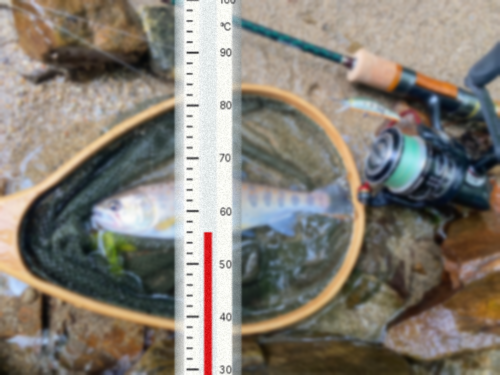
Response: 56
